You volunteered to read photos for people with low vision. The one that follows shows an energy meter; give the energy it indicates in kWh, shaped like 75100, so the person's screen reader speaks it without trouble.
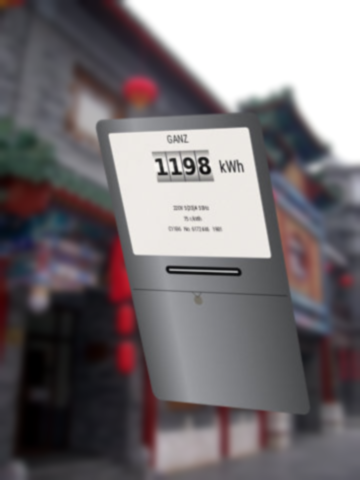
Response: 1198
